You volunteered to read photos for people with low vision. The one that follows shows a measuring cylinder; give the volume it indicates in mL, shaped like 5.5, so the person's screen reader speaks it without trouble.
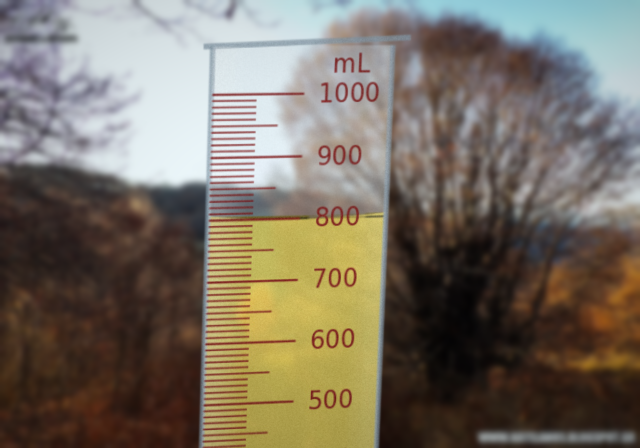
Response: 800
